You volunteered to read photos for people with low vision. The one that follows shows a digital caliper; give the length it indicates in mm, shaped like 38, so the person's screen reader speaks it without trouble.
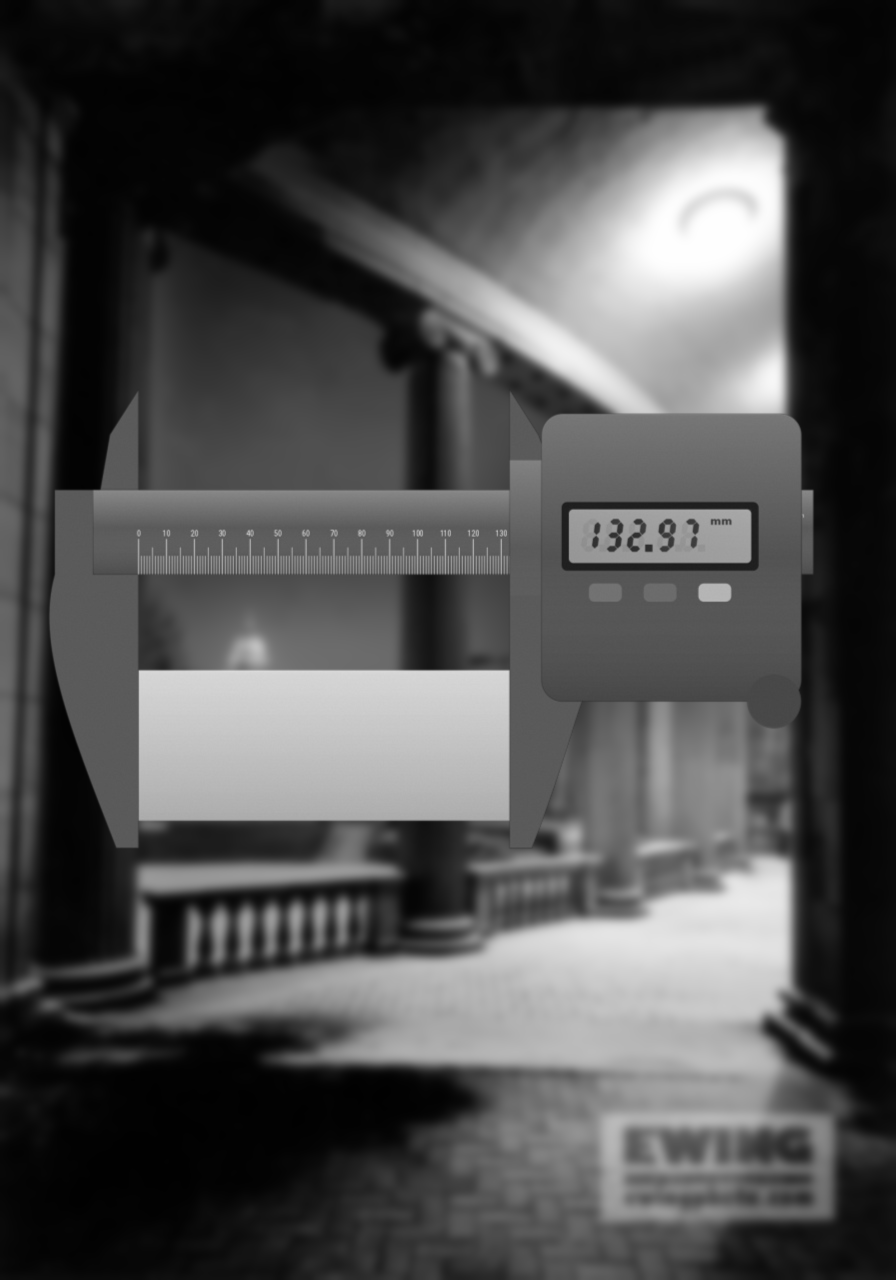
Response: 132.97
